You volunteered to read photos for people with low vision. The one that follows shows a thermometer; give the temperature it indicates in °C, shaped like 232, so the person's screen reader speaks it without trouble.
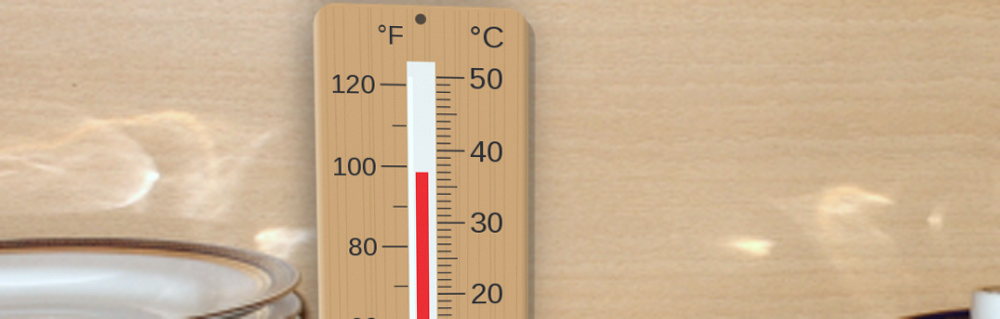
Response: 37
